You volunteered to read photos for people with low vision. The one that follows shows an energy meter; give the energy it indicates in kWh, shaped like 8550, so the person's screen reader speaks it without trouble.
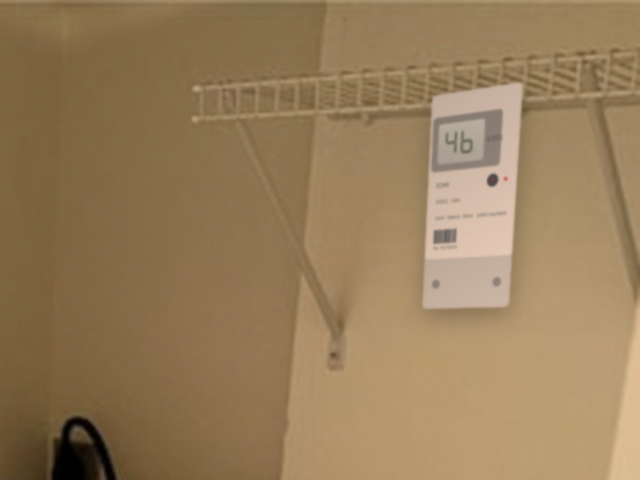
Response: 46
